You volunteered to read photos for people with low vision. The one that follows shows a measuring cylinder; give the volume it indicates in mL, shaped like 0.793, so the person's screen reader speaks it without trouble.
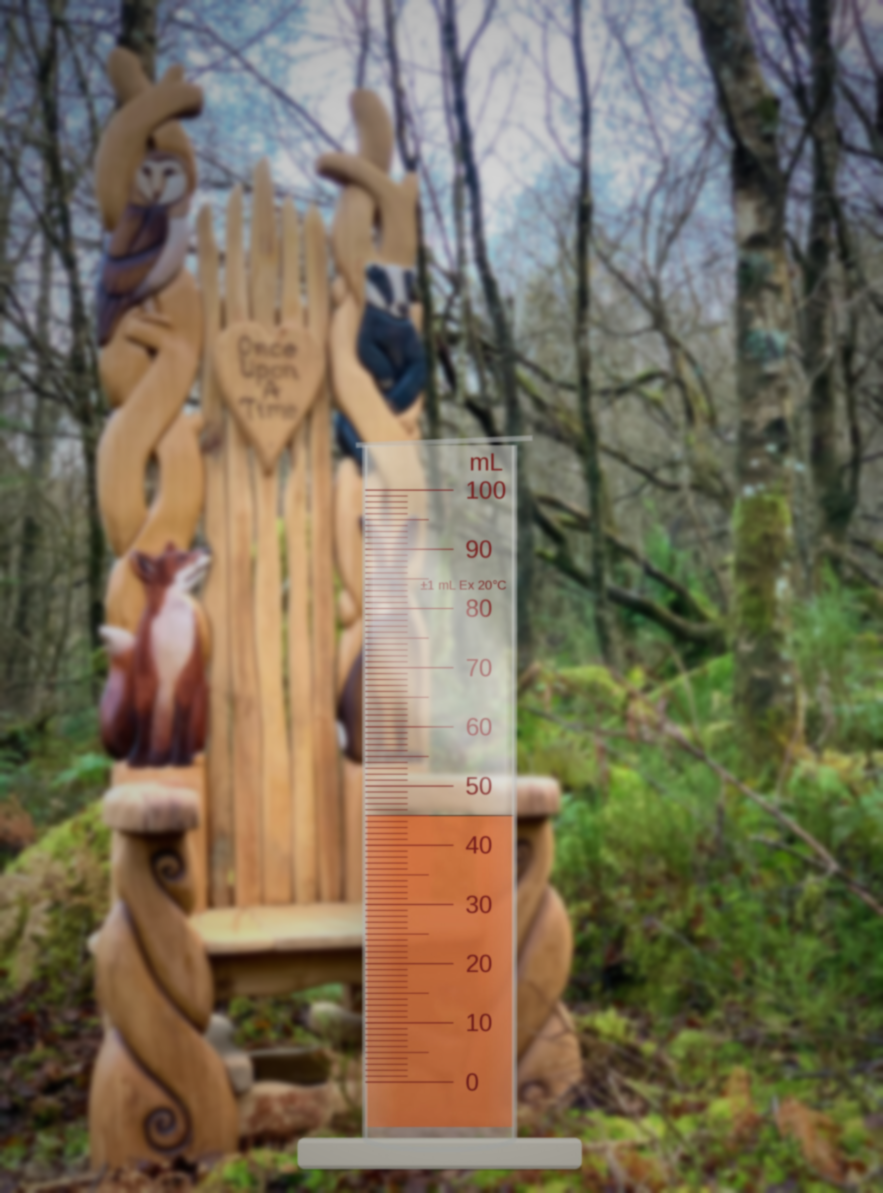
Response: 45
